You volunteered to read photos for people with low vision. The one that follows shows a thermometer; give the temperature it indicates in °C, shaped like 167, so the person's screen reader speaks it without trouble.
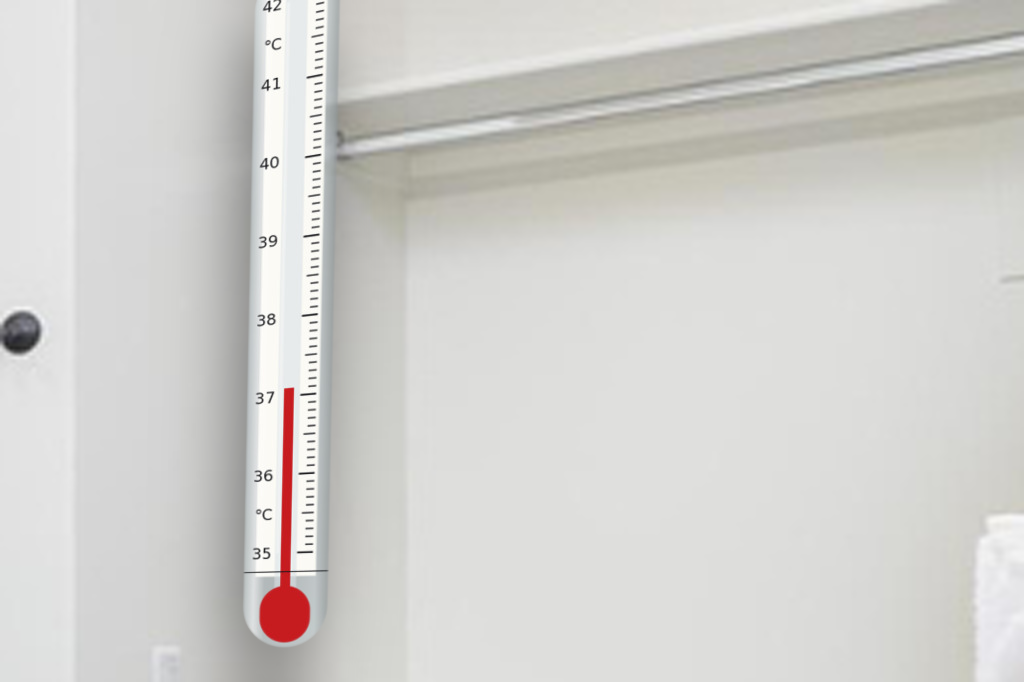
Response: 37.1
